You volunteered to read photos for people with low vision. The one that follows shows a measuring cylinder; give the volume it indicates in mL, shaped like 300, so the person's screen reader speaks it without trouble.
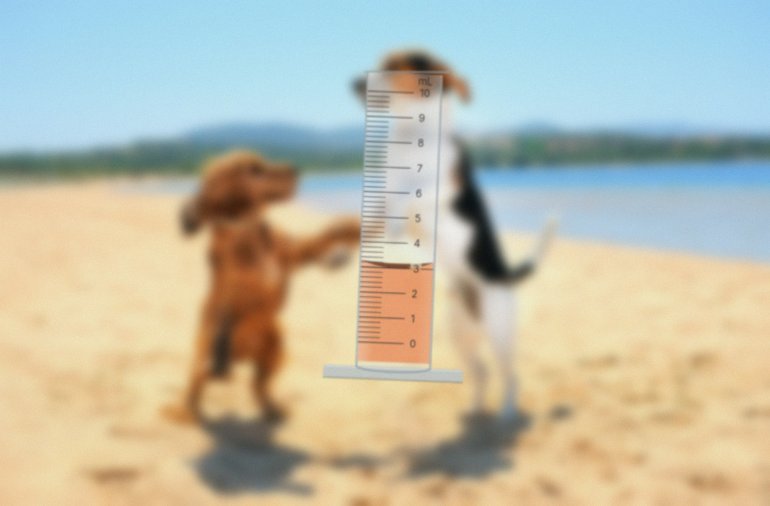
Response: 3
